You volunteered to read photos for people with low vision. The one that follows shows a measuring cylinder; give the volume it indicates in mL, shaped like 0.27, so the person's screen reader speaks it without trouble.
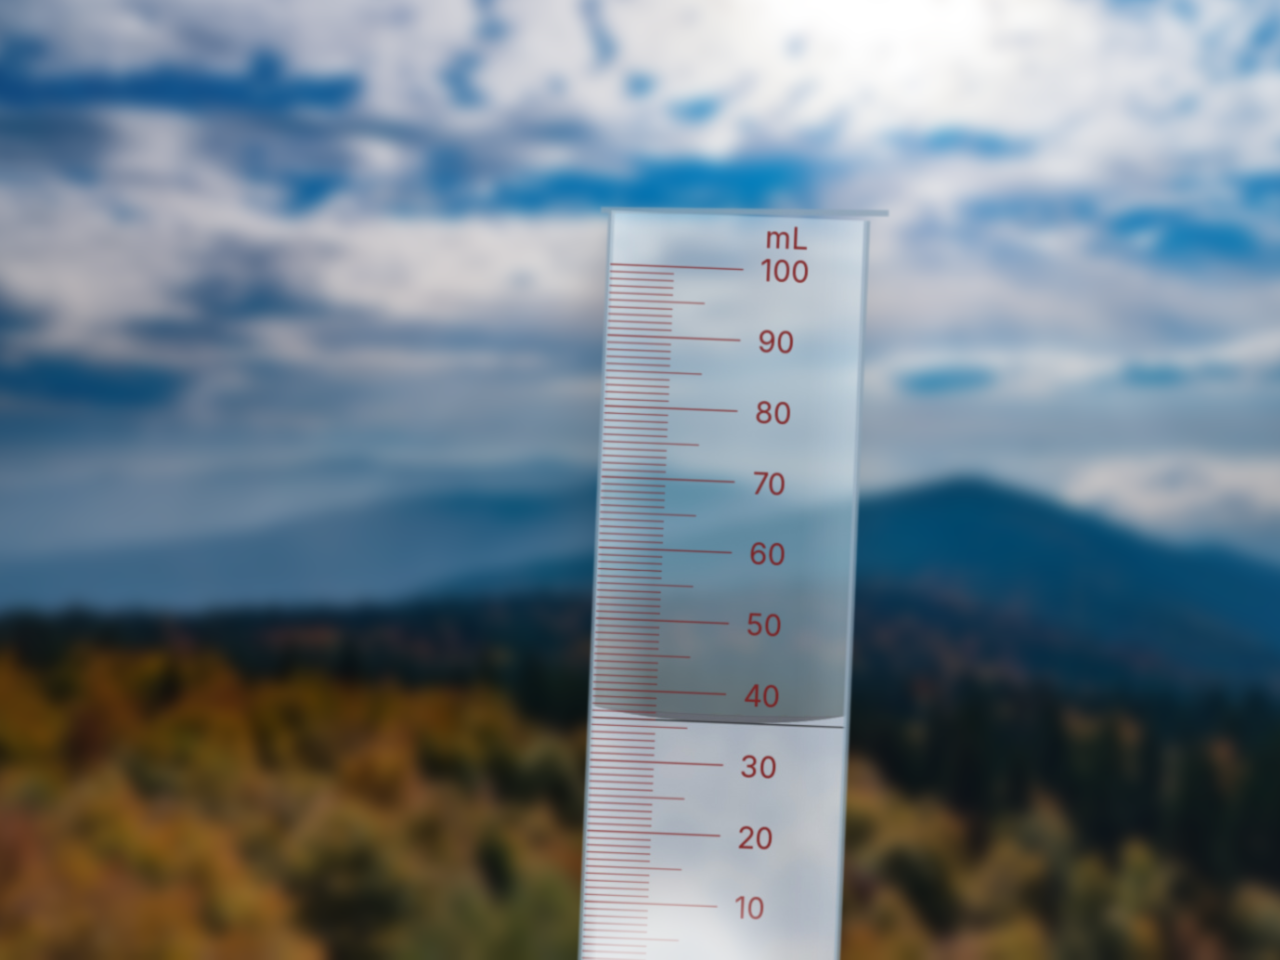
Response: 36
